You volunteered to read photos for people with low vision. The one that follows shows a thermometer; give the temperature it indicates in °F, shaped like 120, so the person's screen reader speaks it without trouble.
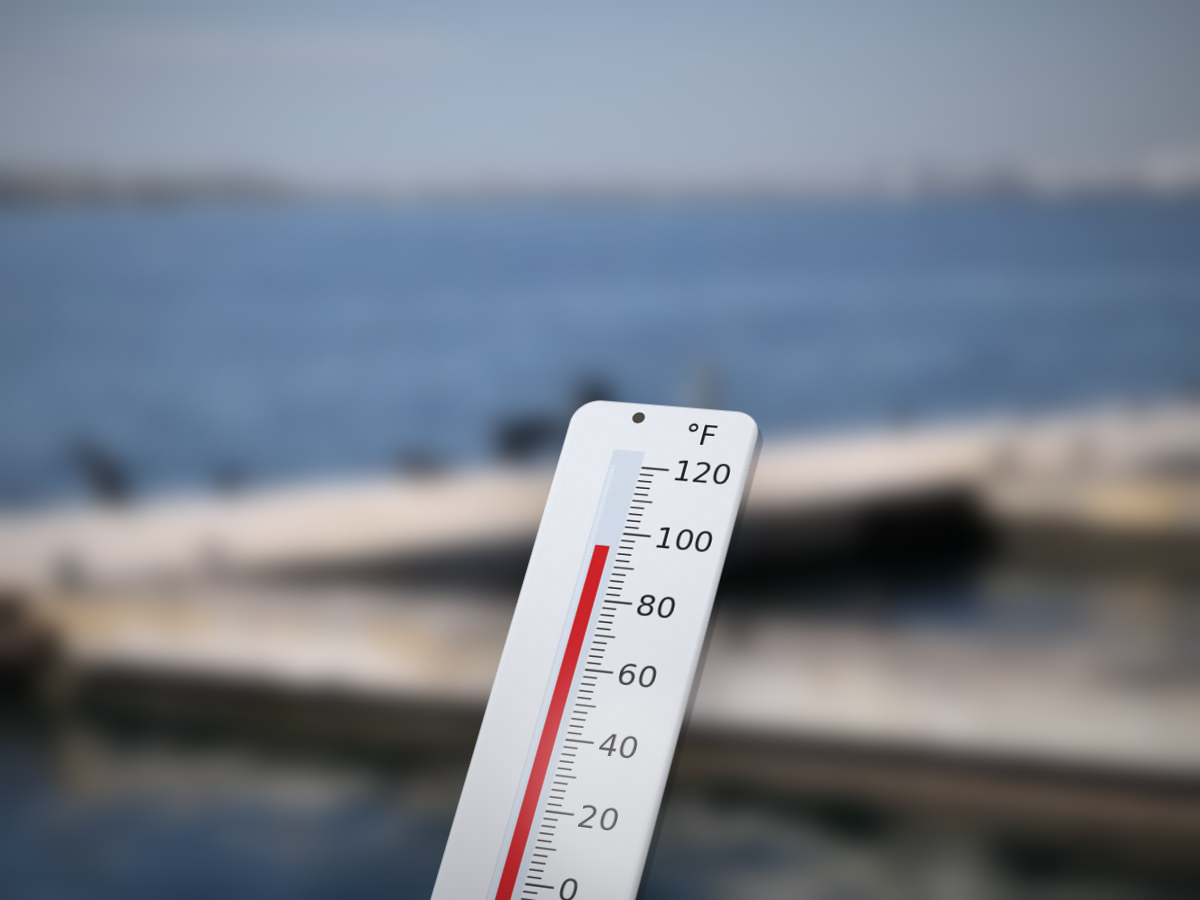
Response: 96
